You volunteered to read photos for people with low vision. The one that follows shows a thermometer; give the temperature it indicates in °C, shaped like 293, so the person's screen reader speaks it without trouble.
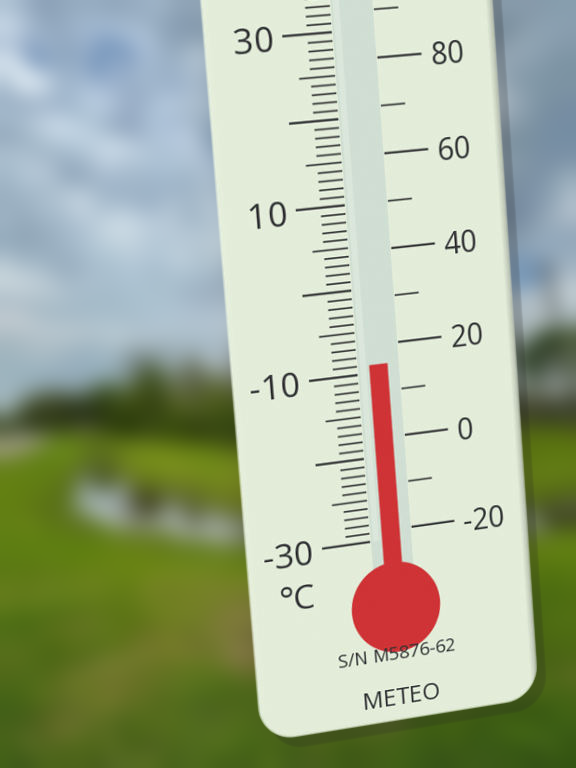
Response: -9
